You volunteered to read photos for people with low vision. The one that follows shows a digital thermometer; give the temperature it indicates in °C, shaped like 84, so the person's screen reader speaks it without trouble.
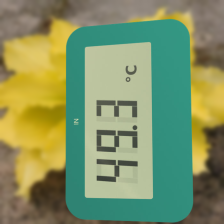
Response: 49.3
